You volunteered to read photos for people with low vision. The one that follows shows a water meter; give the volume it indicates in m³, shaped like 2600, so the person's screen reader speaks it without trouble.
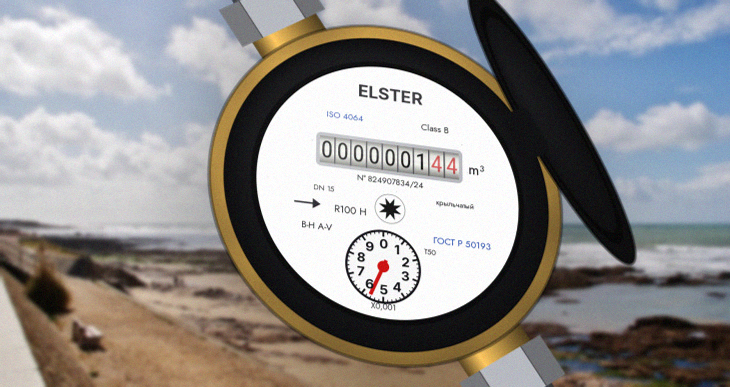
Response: 1.445
